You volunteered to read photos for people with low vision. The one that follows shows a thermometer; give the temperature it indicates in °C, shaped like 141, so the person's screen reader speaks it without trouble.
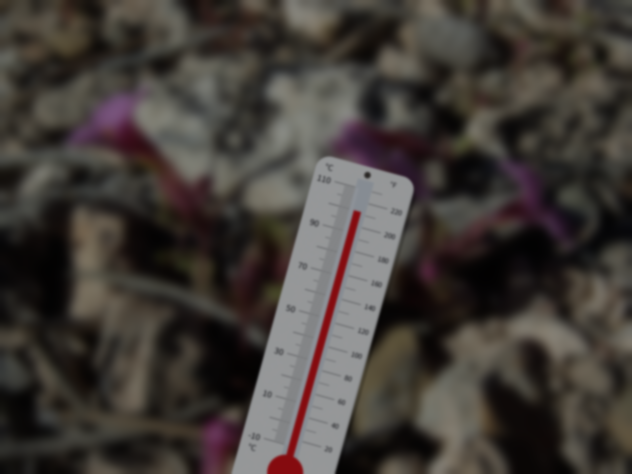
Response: 100
